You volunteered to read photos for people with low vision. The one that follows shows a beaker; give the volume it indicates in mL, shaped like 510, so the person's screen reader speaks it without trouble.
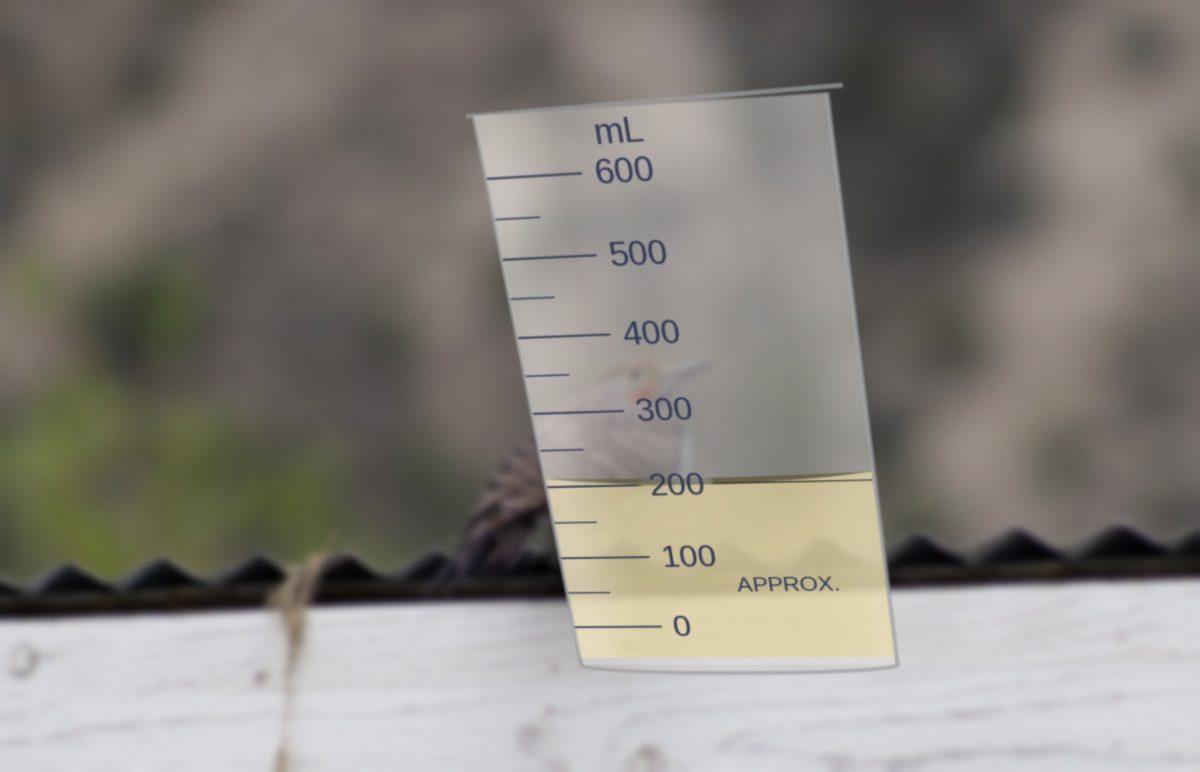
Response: 200
